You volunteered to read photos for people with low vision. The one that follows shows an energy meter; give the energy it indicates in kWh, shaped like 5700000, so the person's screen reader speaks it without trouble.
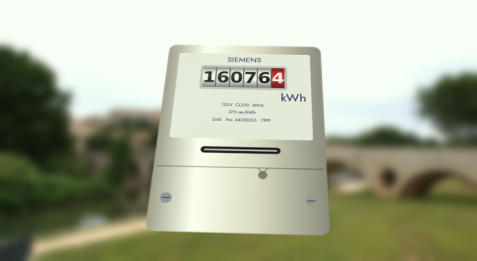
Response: 16076.4
